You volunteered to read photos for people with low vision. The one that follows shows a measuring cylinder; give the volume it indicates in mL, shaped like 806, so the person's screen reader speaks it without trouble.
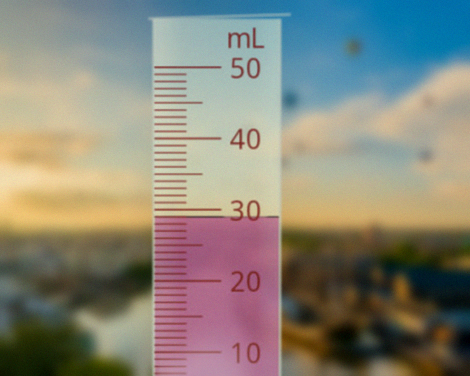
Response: 29
